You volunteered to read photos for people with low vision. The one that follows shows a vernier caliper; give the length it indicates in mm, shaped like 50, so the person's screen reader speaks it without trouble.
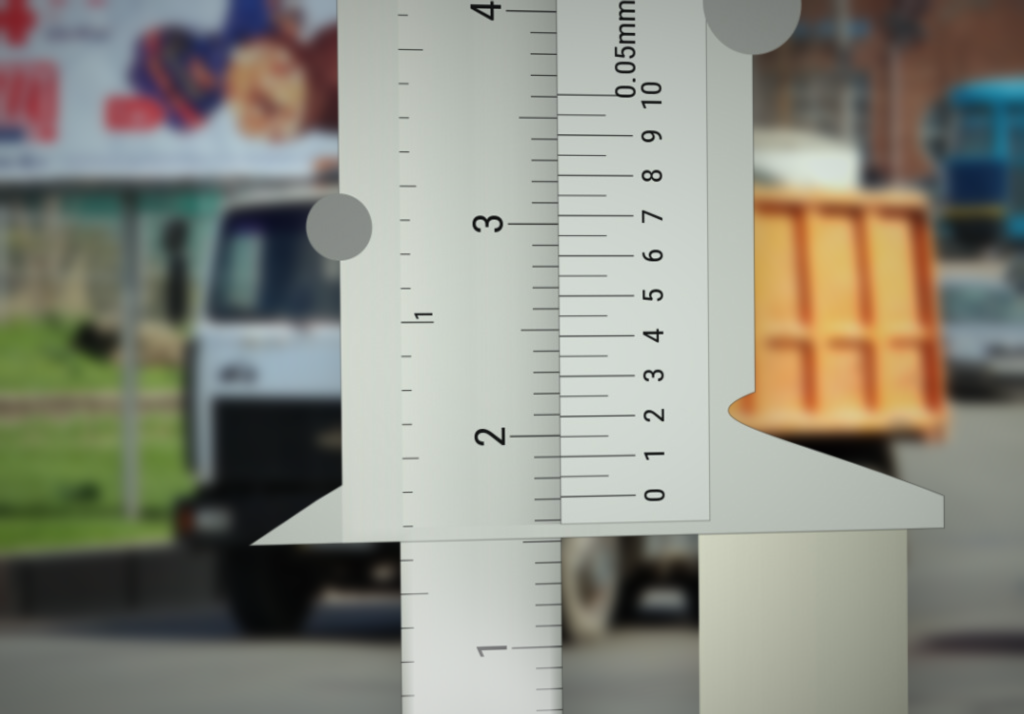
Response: 17.1
